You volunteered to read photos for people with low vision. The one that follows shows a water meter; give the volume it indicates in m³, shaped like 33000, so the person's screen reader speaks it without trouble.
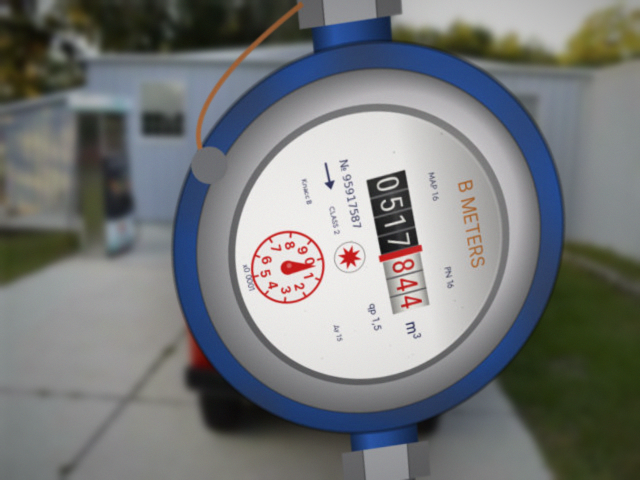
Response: 517.8440
